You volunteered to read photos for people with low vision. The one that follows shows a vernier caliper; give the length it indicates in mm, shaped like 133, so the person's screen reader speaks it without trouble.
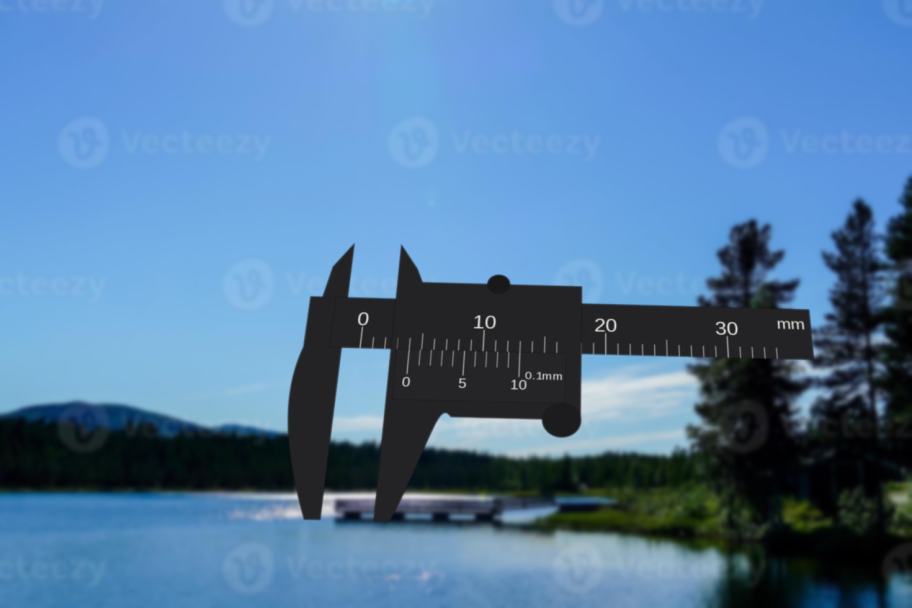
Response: 4.0
